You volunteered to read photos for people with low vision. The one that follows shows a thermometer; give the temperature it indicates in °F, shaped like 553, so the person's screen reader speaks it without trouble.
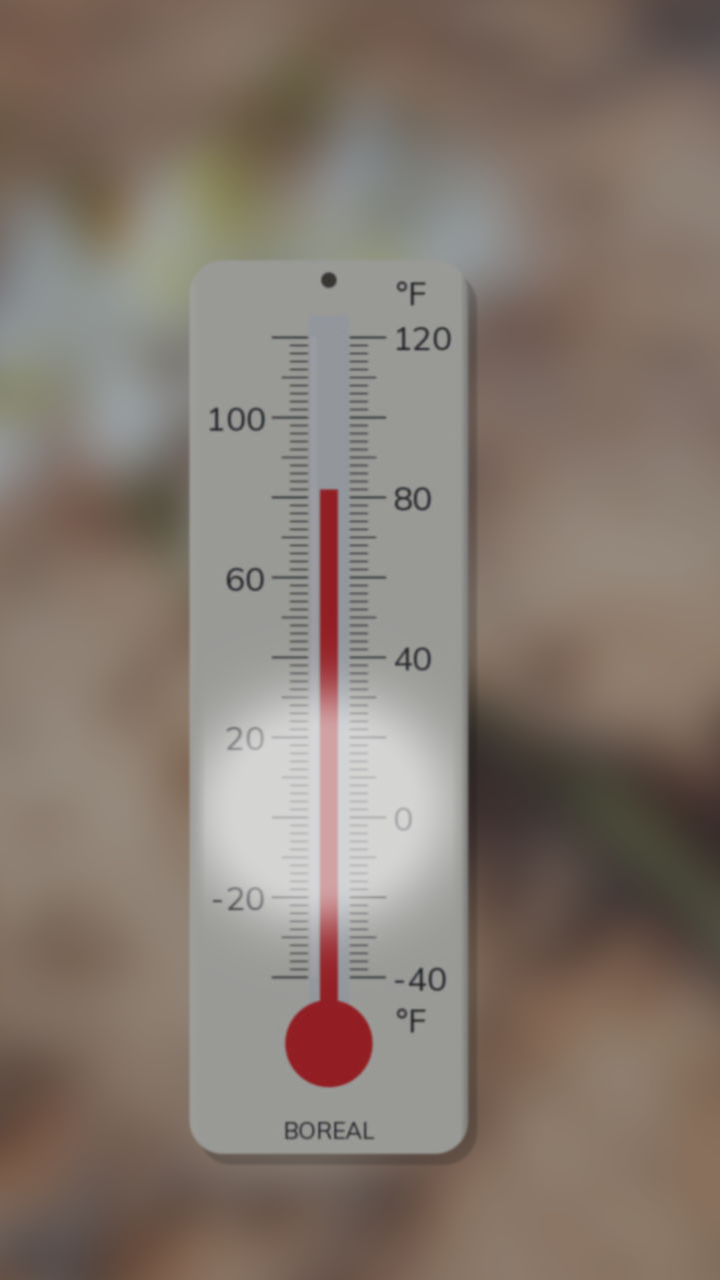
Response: 82
